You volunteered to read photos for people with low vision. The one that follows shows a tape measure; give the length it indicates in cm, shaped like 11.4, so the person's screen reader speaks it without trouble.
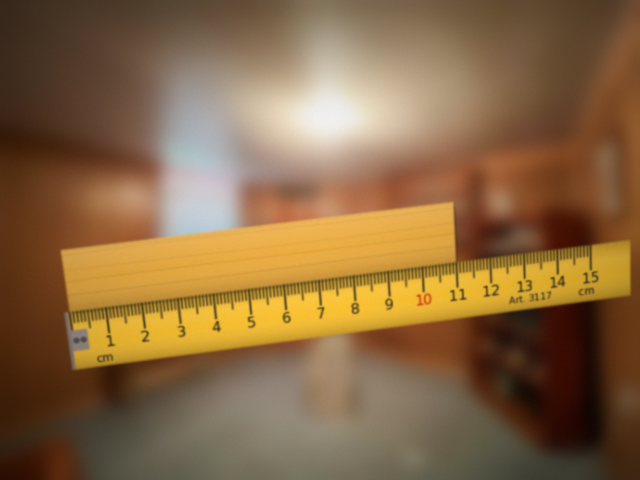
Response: 11
